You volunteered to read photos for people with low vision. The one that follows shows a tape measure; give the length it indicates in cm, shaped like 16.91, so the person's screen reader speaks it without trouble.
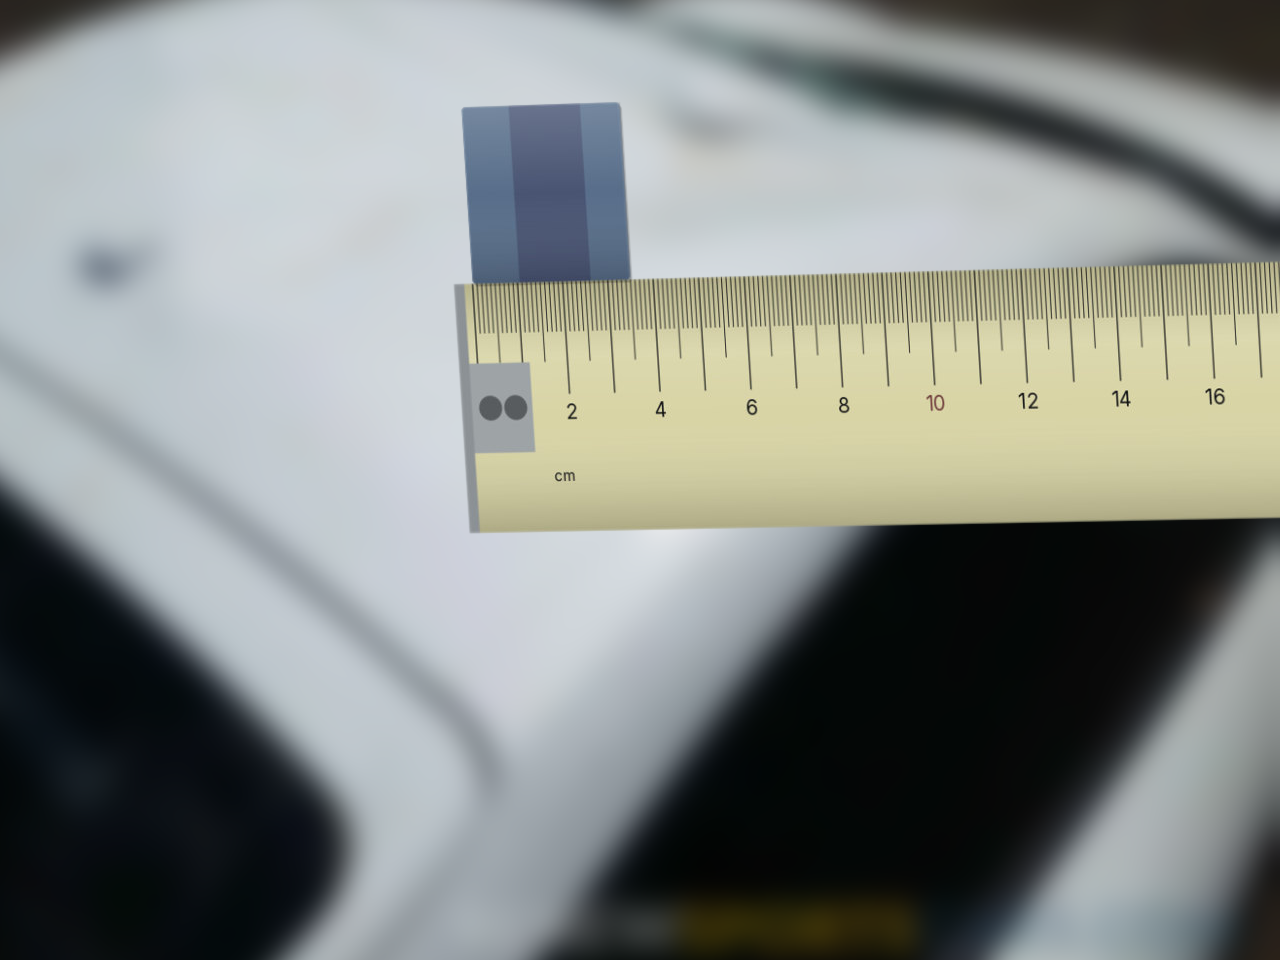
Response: 3.5
